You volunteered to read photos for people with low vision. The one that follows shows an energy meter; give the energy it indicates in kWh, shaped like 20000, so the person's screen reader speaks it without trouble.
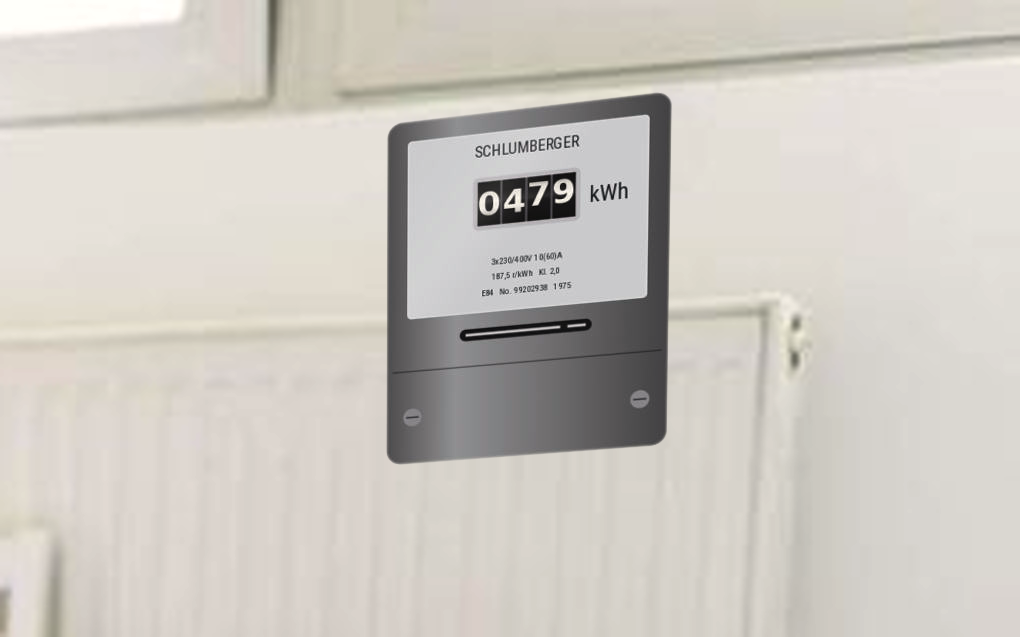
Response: 479
